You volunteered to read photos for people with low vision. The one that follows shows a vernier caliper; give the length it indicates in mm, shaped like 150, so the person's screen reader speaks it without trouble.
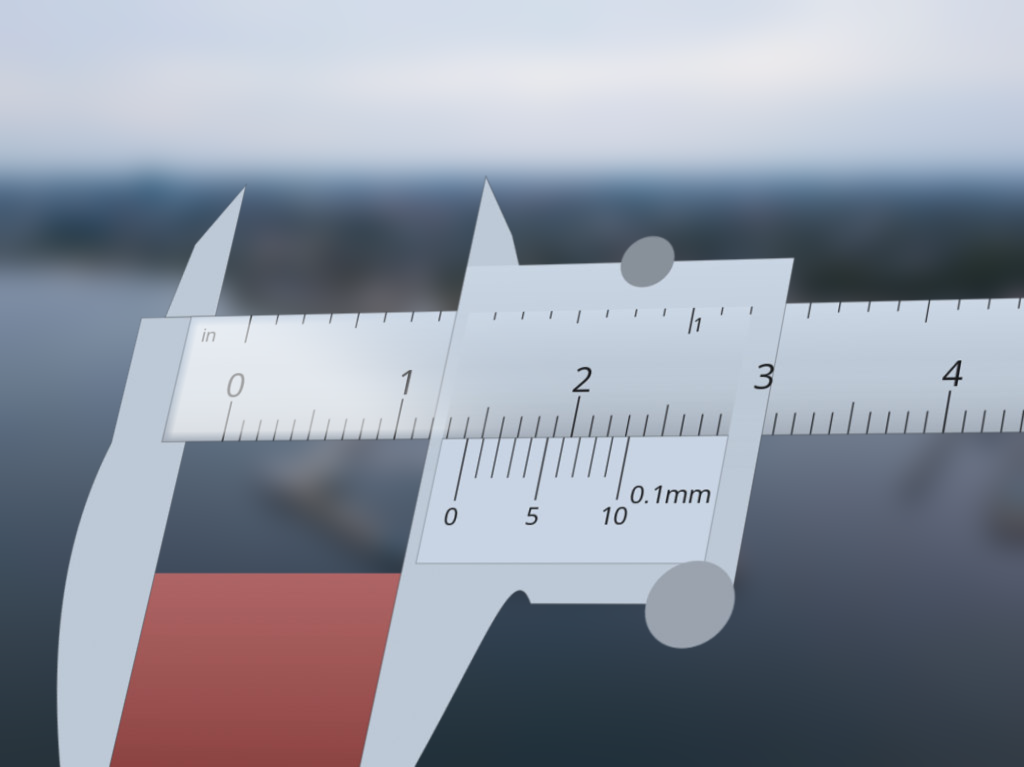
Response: 14.2
